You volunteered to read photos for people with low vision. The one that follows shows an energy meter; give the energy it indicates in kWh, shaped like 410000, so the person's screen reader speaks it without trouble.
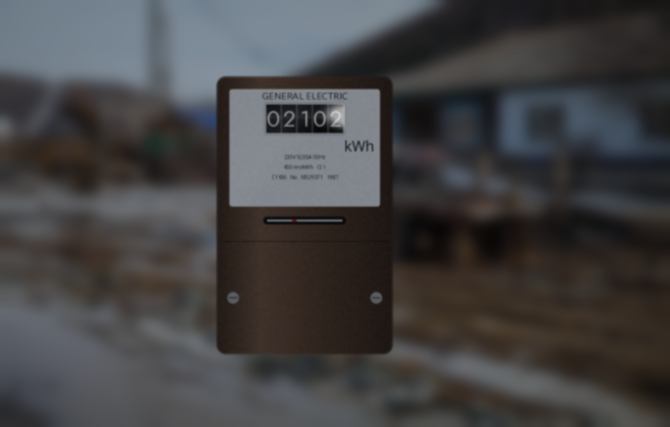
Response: 2102
